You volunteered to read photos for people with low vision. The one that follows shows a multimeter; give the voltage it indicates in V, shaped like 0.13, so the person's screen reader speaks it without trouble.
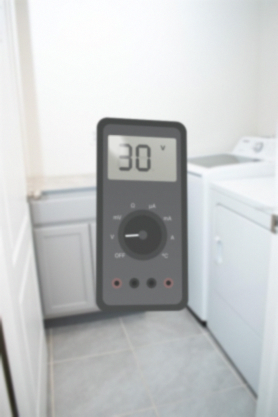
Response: 30
